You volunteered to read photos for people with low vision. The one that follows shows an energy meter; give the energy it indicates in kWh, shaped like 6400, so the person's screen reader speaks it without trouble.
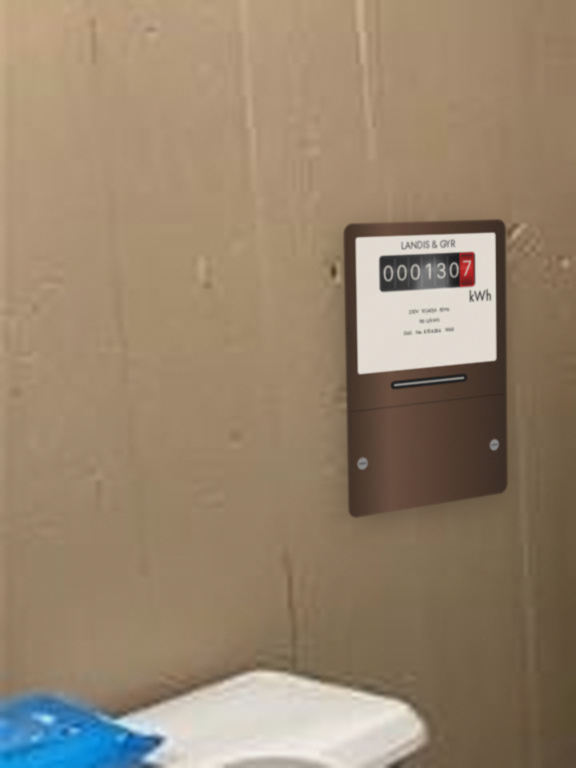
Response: 130.7
